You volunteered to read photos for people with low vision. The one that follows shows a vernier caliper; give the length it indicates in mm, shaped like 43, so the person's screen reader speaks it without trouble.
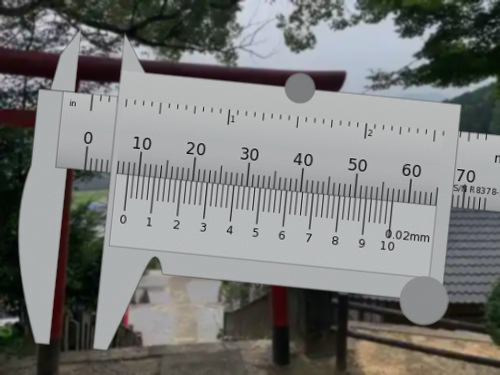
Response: 8.0
